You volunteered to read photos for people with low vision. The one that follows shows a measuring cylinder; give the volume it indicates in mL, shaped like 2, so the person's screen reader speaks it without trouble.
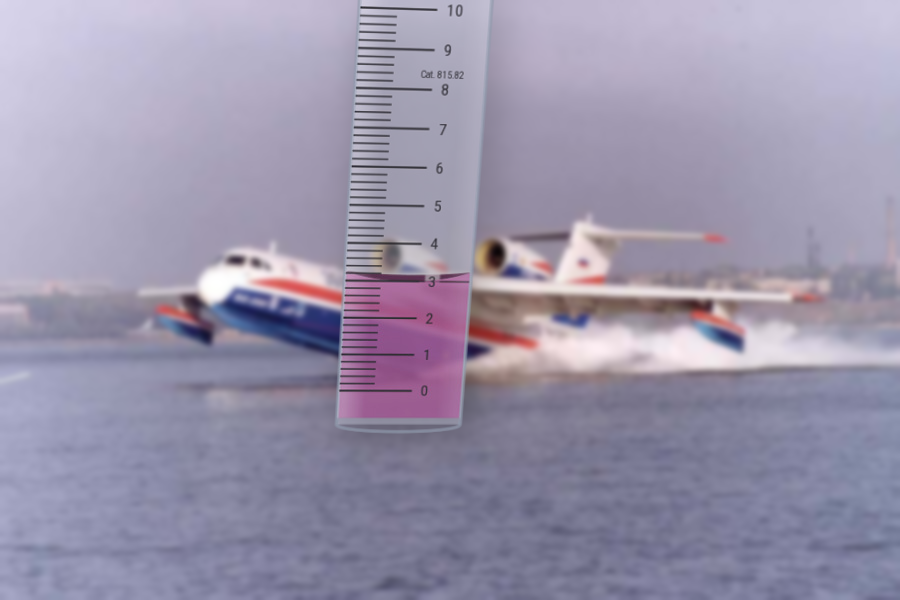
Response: 3
